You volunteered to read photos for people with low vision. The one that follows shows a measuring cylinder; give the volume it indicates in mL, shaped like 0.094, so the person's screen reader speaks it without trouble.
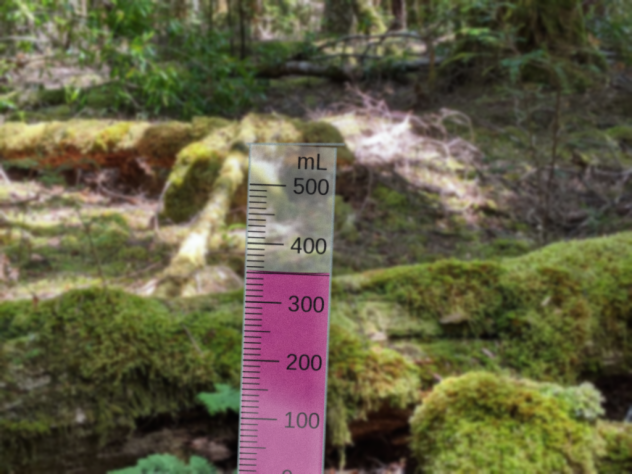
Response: 350
